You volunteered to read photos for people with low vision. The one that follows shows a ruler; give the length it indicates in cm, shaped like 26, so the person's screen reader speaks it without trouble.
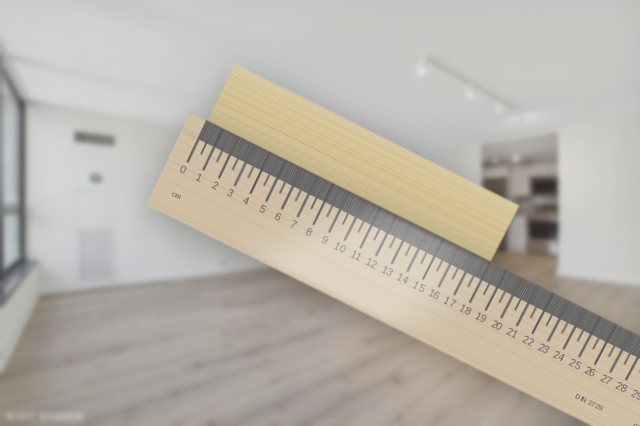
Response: 18
